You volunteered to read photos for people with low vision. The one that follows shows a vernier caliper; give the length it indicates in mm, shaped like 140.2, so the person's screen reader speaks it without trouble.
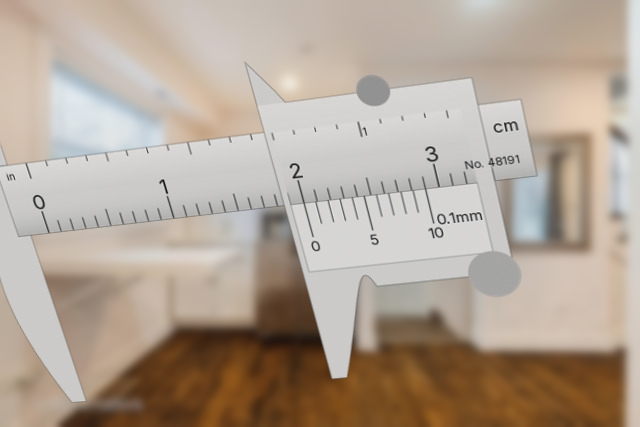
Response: 20.0
